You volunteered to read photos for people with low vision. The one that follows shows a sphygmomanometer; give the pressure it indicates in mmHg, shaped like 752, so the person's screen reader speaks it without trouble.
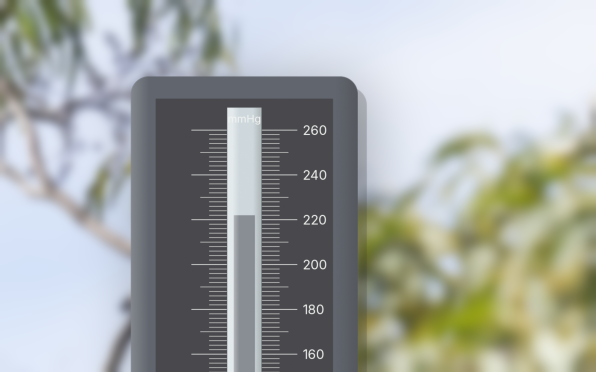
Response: 222
